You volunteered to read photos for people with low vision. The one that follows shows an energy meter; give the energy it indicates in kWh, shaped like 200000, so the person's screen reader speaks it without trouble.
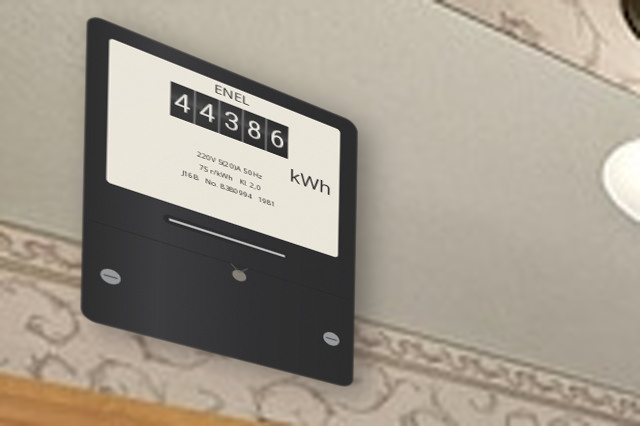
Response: 44386
